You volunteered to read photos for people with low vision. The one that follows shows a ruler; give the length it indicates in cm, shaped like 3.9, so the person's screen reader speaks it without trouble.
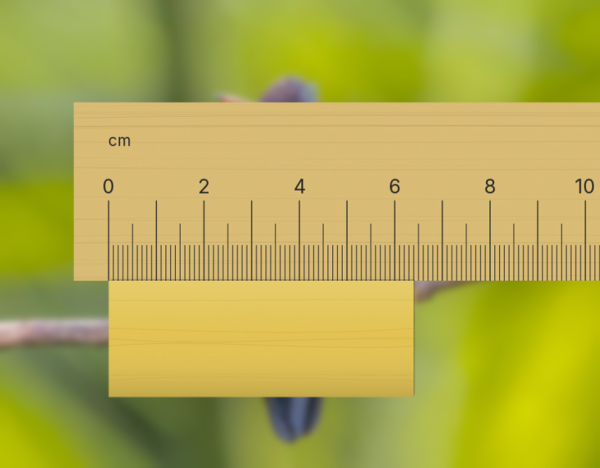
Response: 6.4
